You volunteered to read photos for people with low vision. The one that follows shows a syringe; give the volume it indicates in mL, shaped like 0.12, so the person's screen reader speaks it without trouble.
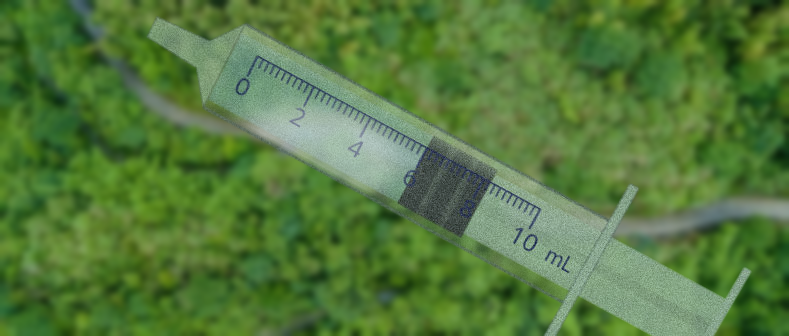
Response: 6
